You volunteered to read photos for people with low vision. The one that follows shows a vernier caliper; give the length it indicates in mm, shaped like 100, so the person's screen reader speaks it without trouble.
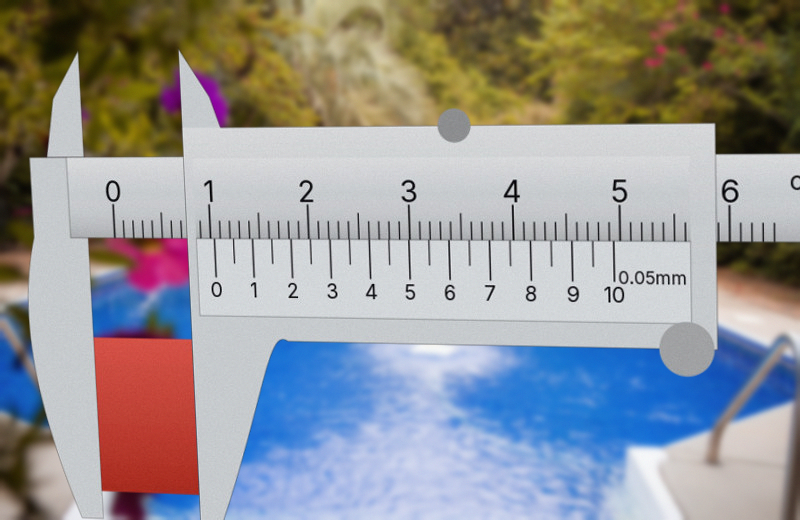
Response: 10.4
